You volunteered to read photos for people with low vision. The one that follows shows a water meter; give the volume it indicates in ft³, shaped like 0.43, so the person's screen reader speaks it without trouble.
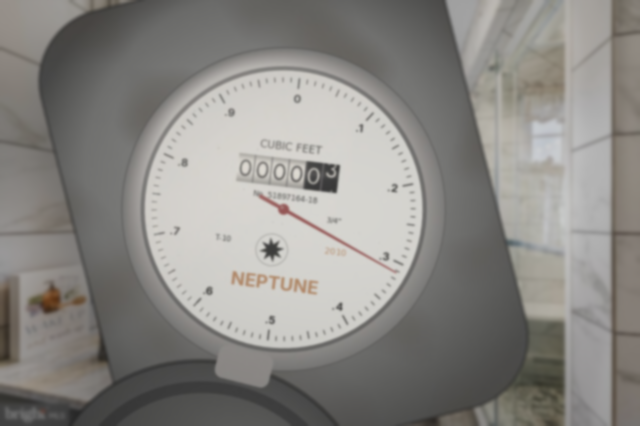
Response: 3.31
